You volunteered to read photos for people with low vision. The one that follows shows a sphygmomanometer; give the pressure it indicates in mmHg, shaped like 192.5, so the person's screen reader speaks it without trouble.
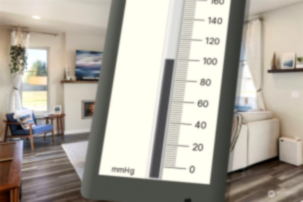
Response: 100
